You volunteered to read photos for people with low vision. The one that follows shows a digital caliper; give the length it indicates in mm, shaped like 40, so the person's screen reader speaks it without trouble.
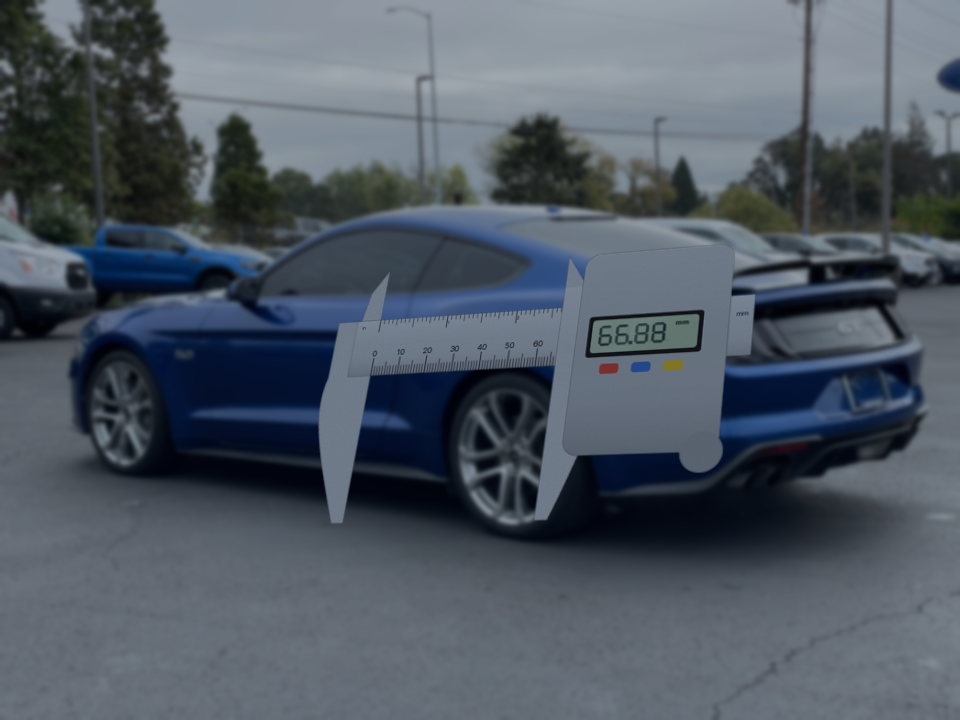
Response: 66.88
